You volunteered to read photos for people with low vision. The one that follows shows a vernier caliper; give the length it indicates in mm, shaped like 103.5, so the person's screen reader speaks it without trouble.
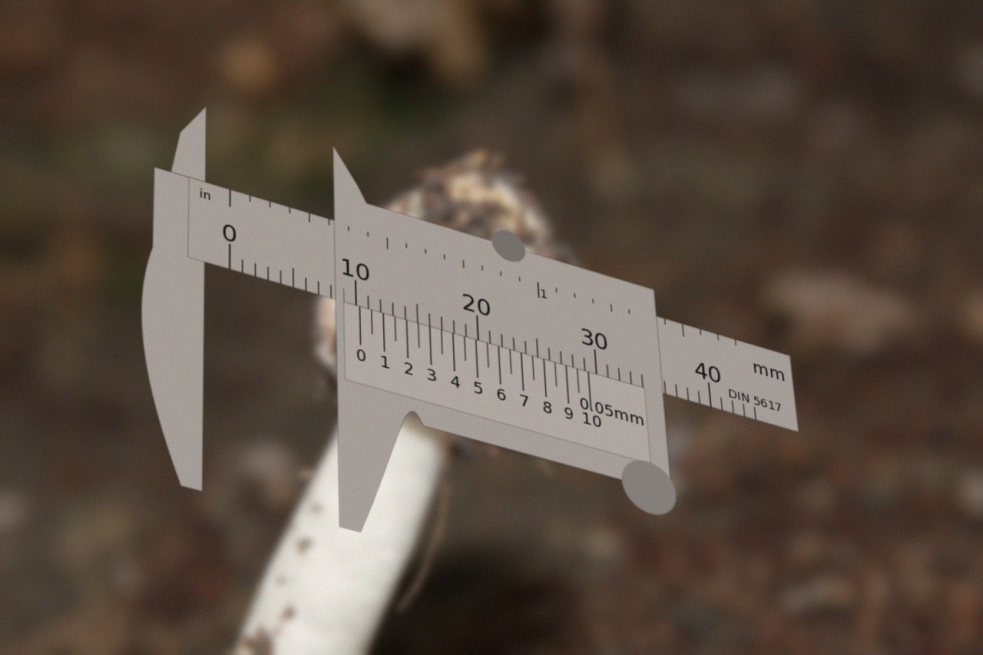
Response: 10.3
